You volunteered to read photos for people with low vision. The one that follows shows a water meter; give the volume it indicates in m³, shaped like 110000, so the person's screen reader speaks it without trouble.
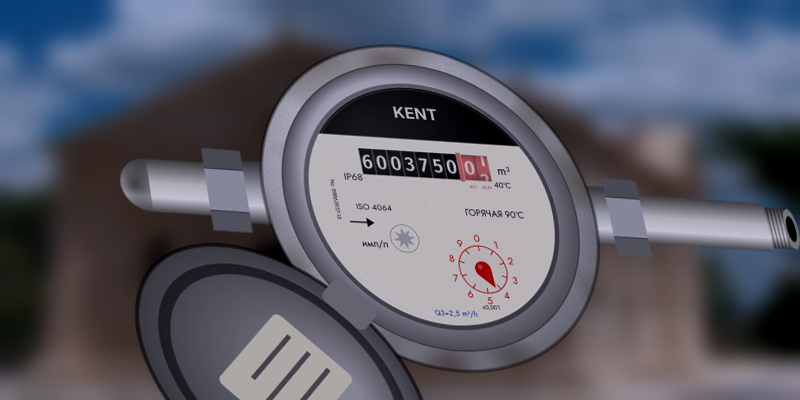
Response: 6003750.014
